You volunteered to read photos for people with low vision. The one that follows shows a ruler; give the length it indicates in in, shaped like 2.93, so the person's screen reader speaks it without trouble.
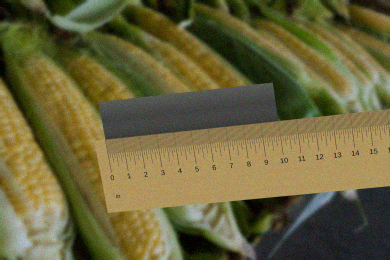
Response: 10
